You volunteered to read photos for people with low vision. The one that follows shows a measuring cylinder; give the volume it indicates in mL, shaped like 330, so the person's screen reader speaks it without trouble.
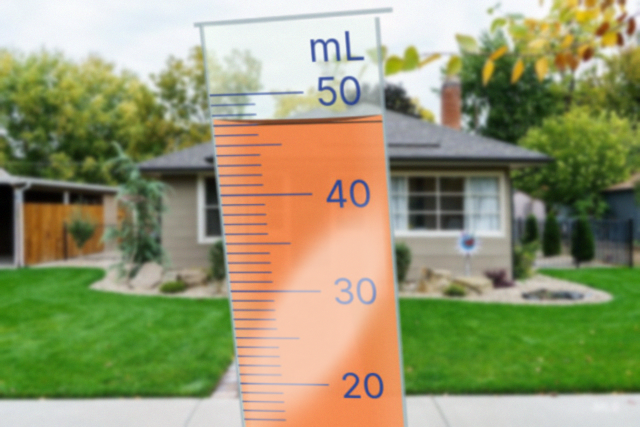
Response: 47
